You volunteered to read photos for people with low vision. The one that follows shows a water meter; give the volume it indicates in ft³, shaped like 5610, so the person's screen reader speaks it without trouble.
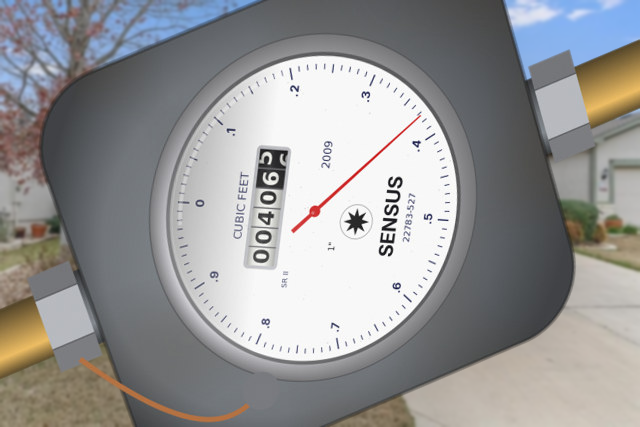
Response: 4065.37
